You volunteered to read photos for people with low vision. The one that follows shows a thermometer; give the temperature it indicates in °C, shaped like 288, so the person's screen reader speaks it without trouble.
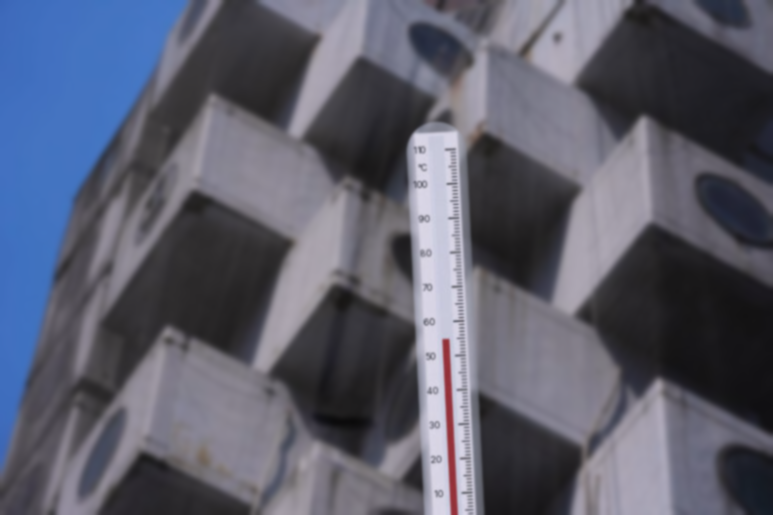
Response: 55
